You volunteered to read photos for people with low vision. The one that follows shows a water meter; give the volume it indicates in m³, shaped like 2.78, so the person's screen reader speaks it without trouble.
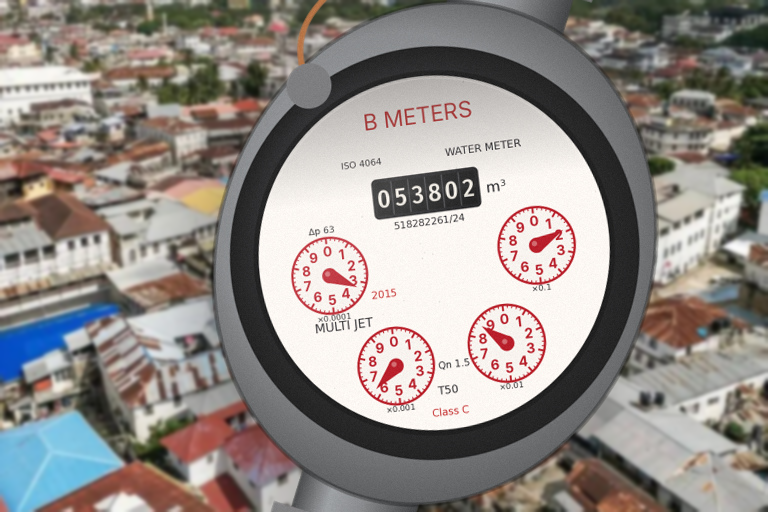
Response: 53802.1863
